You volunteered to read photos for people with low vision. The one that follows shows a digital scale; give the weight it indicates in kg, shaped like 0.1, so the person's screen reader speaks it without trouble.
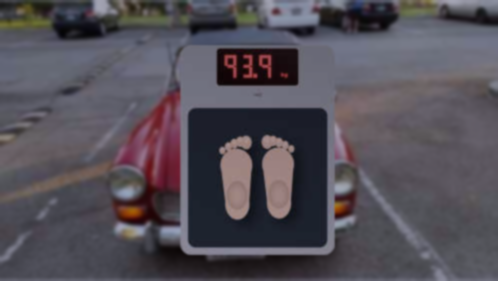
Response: 93.9
